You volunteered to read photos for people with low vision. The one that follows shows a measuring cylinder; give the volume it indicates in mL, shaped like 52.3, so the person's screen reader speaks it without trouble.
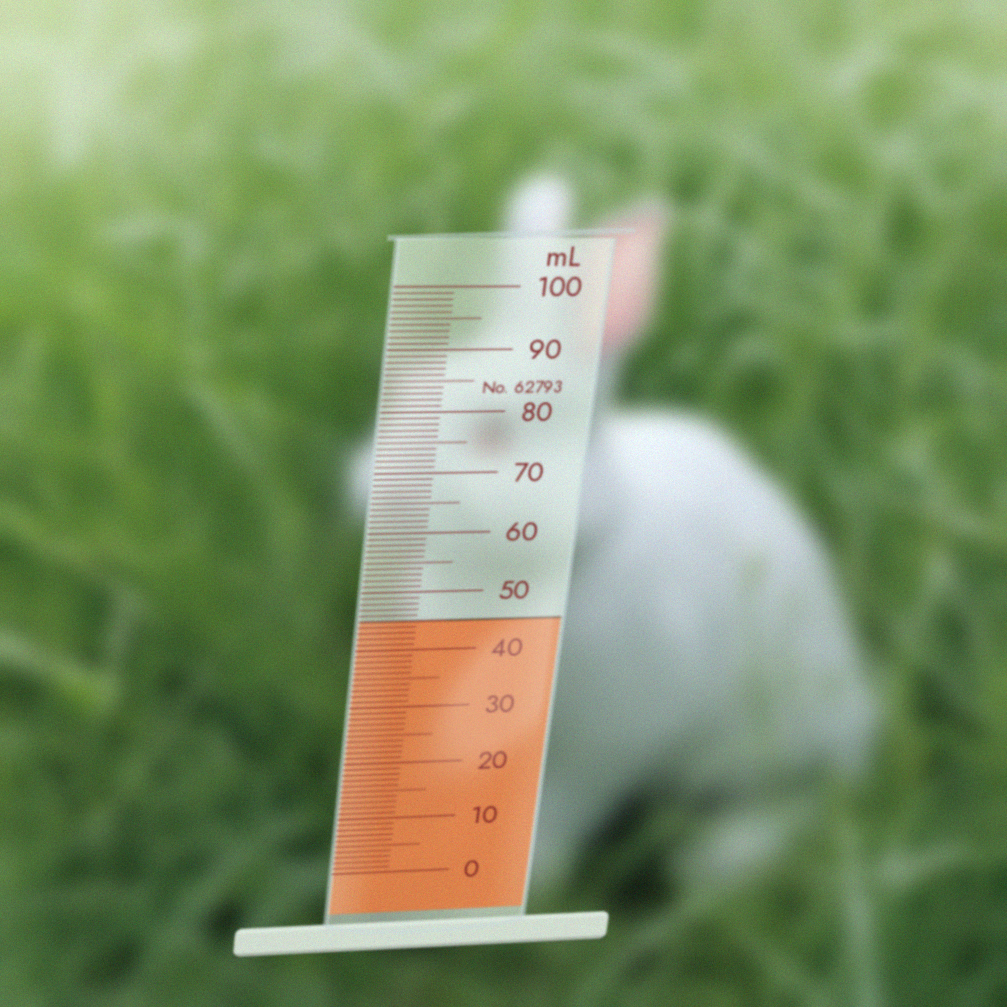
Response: 45
